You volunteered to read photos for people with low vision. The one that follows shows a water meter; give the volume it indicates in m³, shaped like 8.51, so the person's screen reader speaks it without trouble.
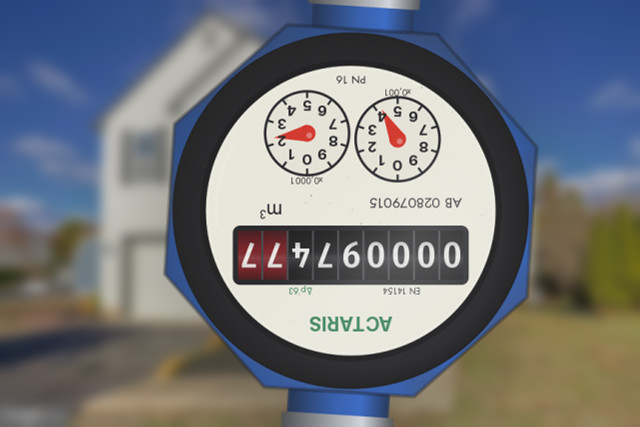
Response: 974.7742
